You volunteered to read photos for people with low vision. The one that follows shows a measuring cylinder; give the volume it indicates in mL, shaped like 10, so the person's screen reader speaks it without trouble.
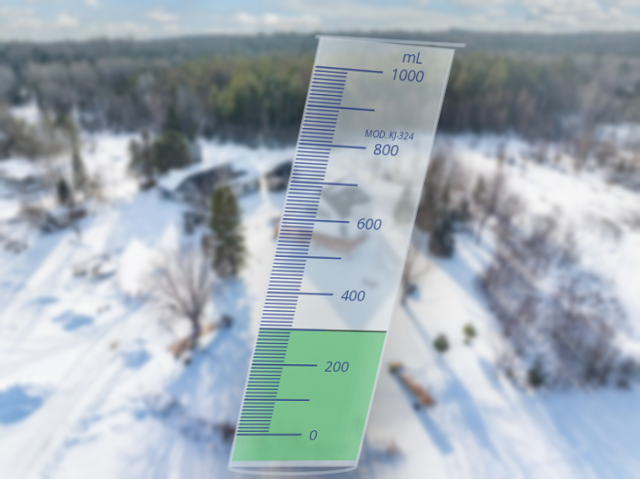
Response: 300
